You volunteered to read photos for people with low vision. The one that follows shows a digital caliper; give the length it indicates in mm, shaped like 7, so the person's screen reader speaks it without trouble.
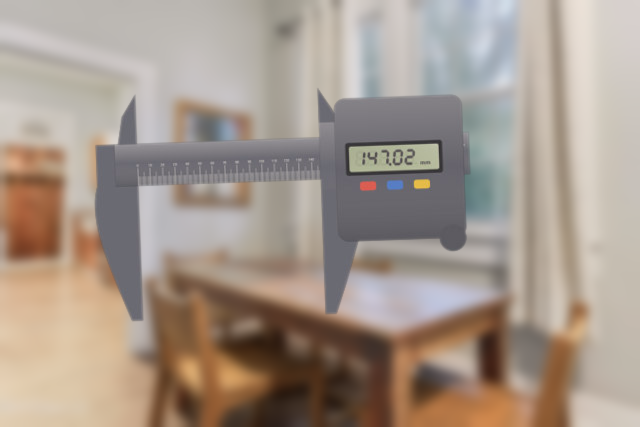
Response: 147.02
